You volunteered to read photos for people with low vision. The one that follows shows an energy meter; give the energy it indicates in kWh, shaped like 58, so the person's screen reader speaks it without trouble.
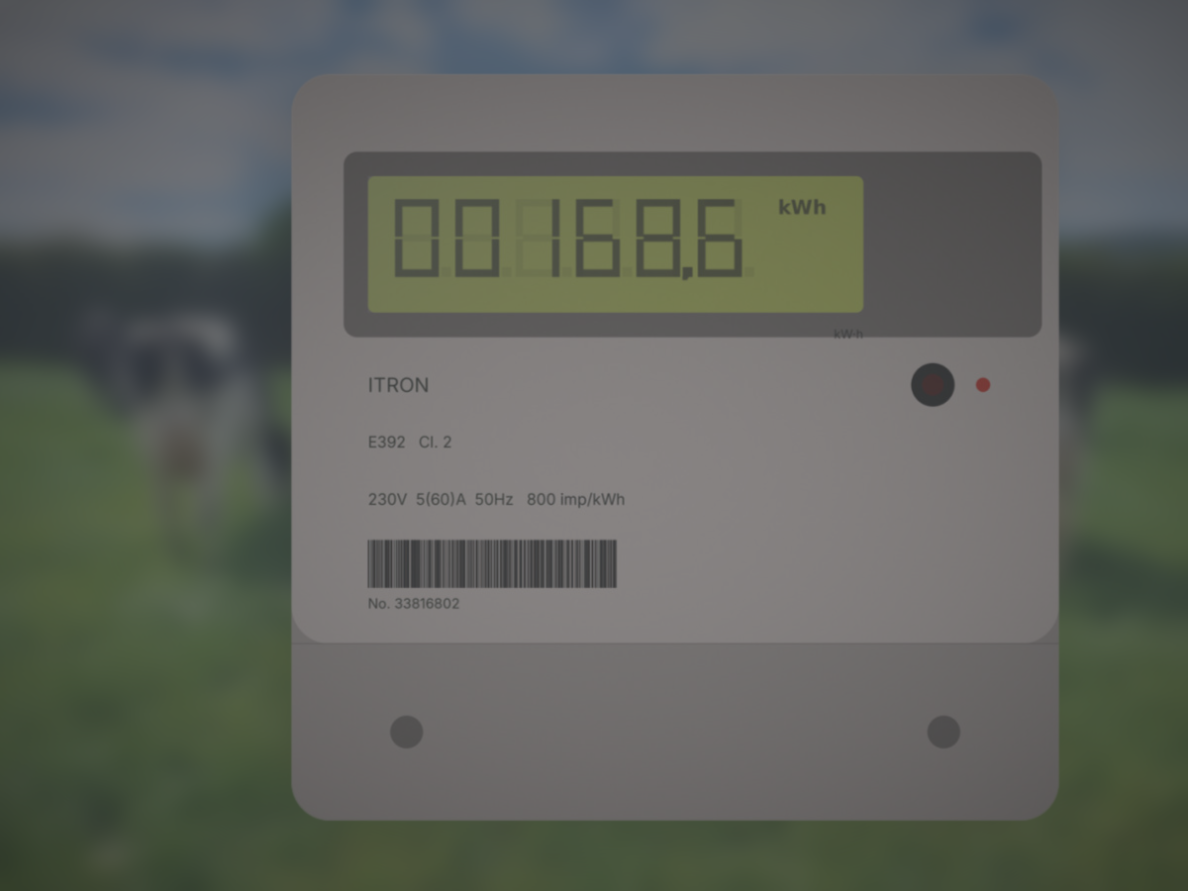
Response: 168.6
